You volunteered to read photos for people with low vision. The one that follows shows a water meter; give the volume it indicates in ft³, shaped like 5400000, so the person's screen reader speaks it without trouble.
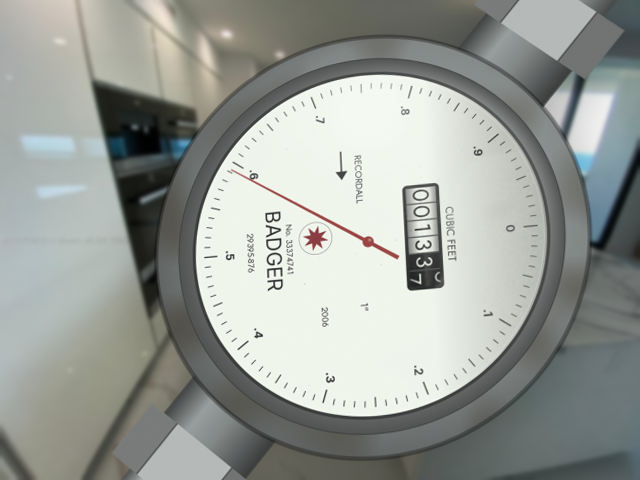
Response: 1336.59
